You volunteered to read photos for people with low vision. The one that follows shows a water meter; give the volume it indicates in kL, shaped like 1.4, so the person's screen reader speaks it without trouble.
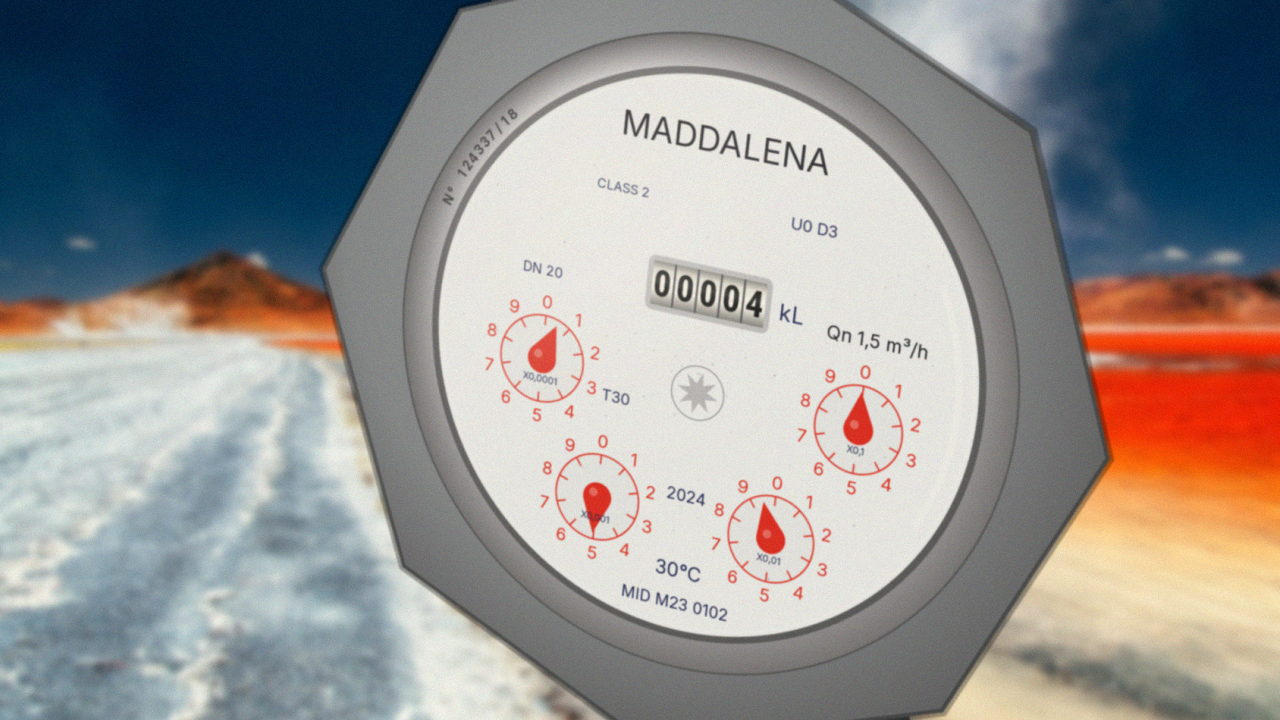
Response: 3.9950
